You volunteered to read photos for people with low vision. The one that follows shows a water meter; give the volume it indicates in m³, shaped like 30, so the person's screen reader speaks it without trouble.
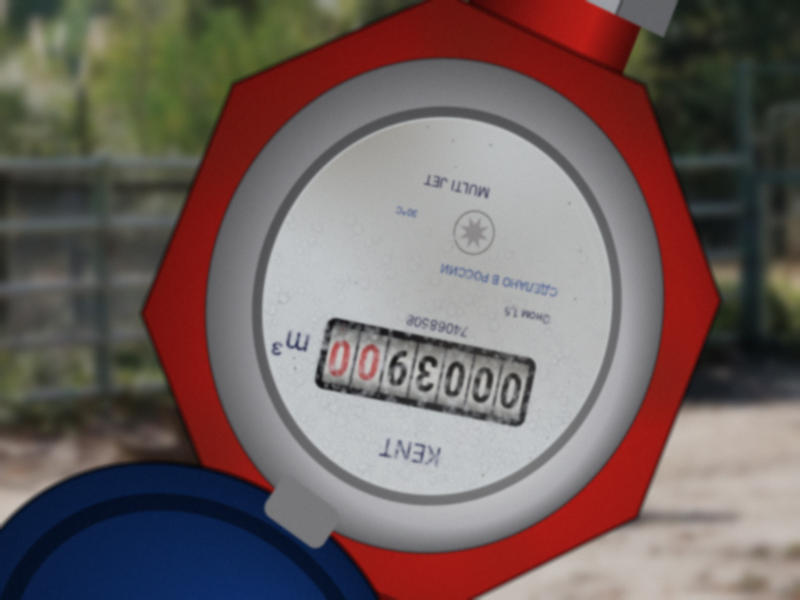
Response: 39.00
